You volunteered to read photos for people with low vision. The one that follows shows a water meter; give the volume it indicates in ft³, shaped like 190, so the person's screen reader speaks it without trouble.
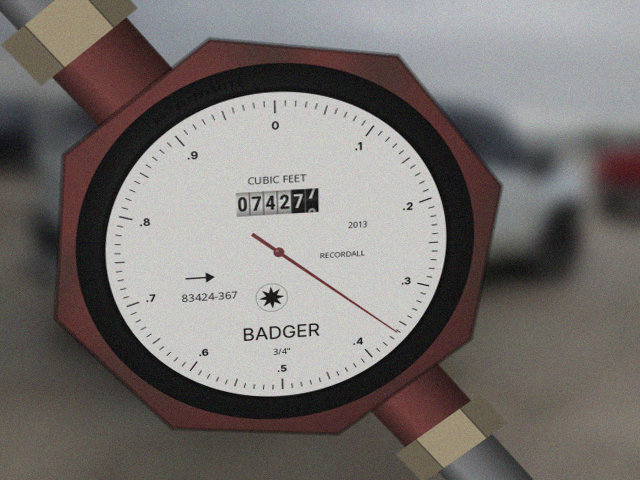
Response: 74277.36
